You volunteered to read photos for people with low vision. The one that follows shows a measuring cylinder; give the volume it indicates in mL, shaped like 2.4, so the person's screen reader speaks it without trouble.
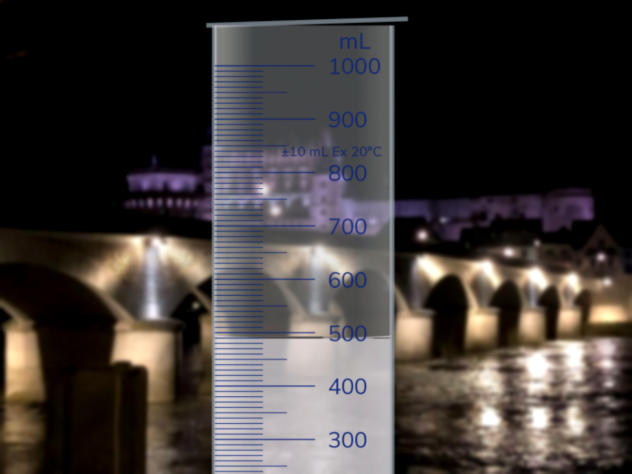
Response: 490
